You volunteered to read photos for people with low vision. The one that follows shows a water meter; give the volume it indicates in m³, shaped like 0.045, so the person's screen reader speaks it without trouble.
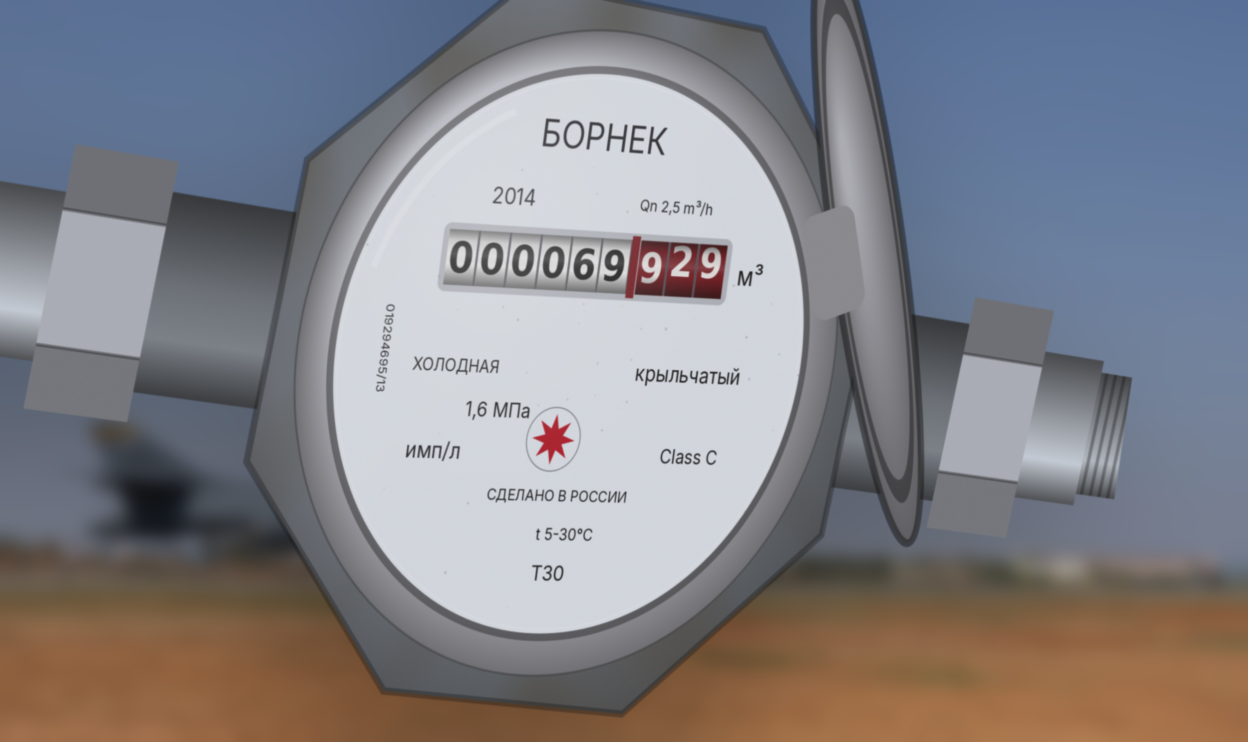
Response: 69.929
